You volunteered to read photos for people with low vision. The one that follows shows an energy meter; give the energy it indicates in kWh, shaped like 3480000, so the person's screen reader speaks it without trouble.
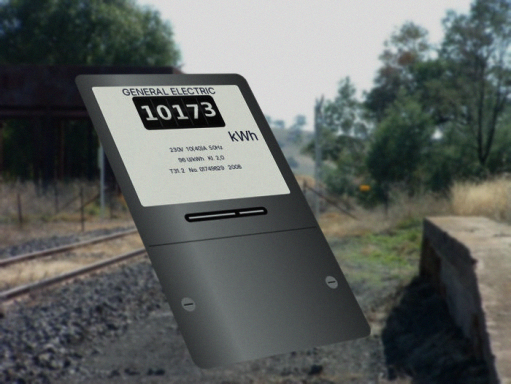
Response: 10173
